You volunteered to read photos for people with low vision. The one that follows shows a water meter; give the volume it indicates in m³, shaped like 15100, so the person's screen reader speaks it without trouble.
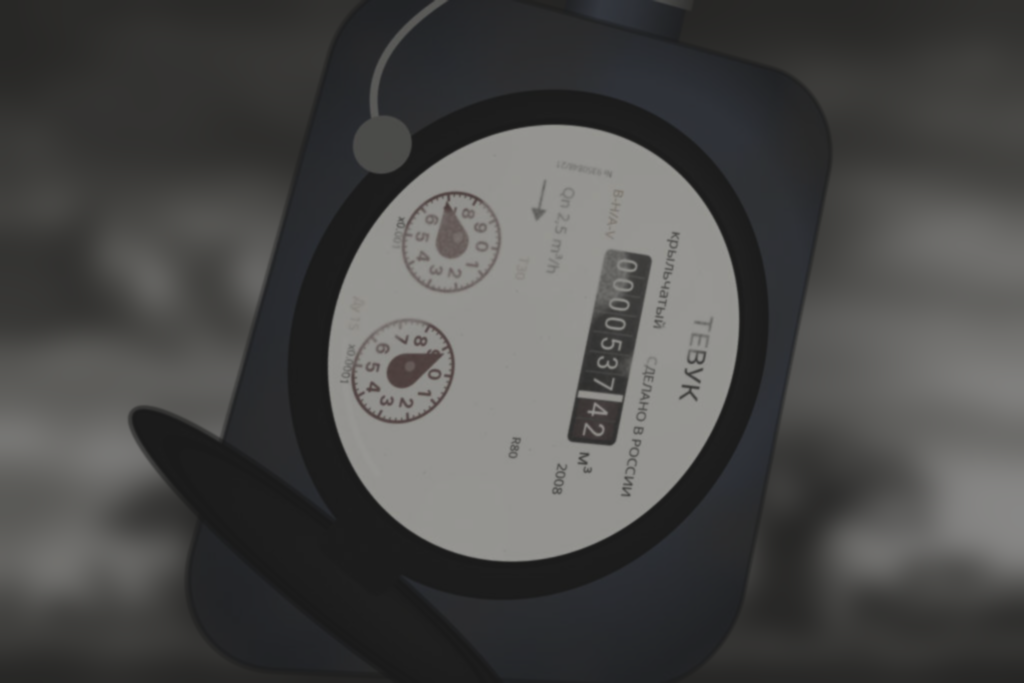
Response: 537.4269
